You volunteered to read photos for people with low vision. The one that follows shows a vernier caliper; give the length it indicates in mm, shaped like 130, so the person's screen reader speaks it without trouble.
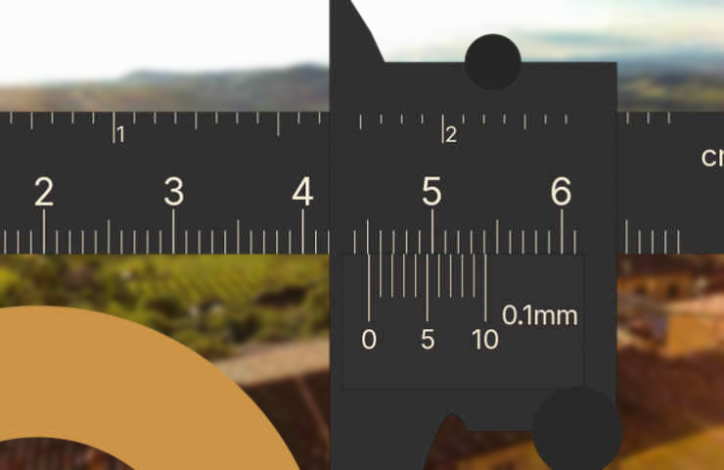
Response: 45.1
